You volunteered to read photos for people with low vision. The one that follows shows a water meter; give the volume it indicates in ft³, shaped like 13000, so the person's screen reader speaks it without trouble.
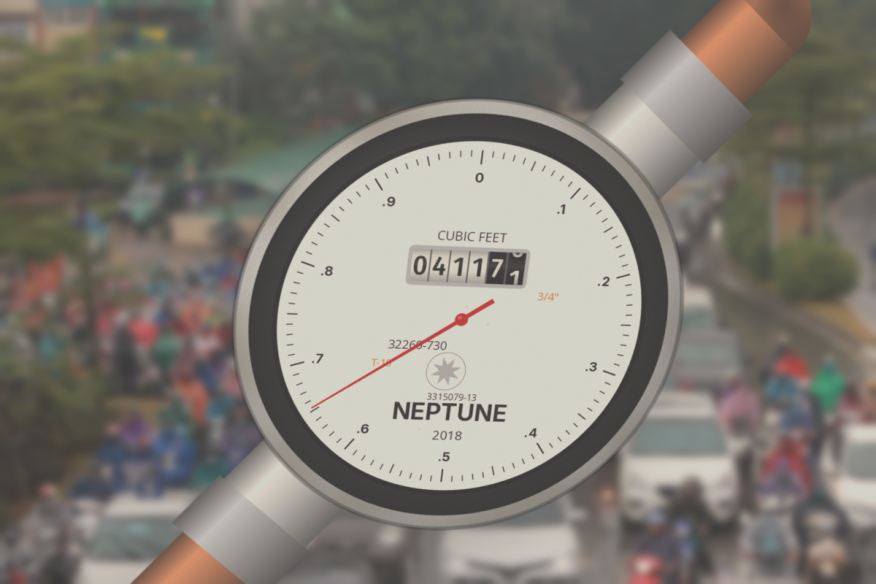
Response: 41170.65
